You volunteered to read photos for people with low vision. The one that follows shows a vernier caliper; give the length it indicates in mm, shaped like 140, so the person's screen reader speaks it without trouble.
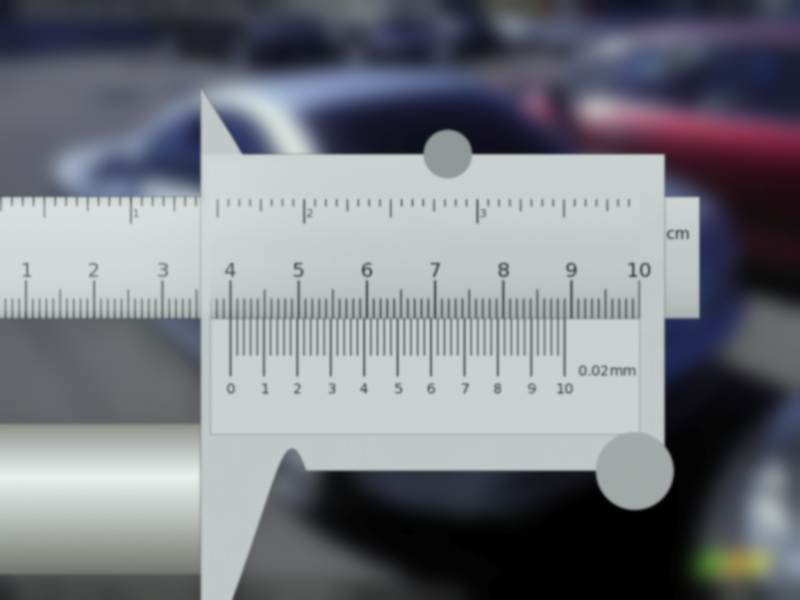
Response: 40.0
